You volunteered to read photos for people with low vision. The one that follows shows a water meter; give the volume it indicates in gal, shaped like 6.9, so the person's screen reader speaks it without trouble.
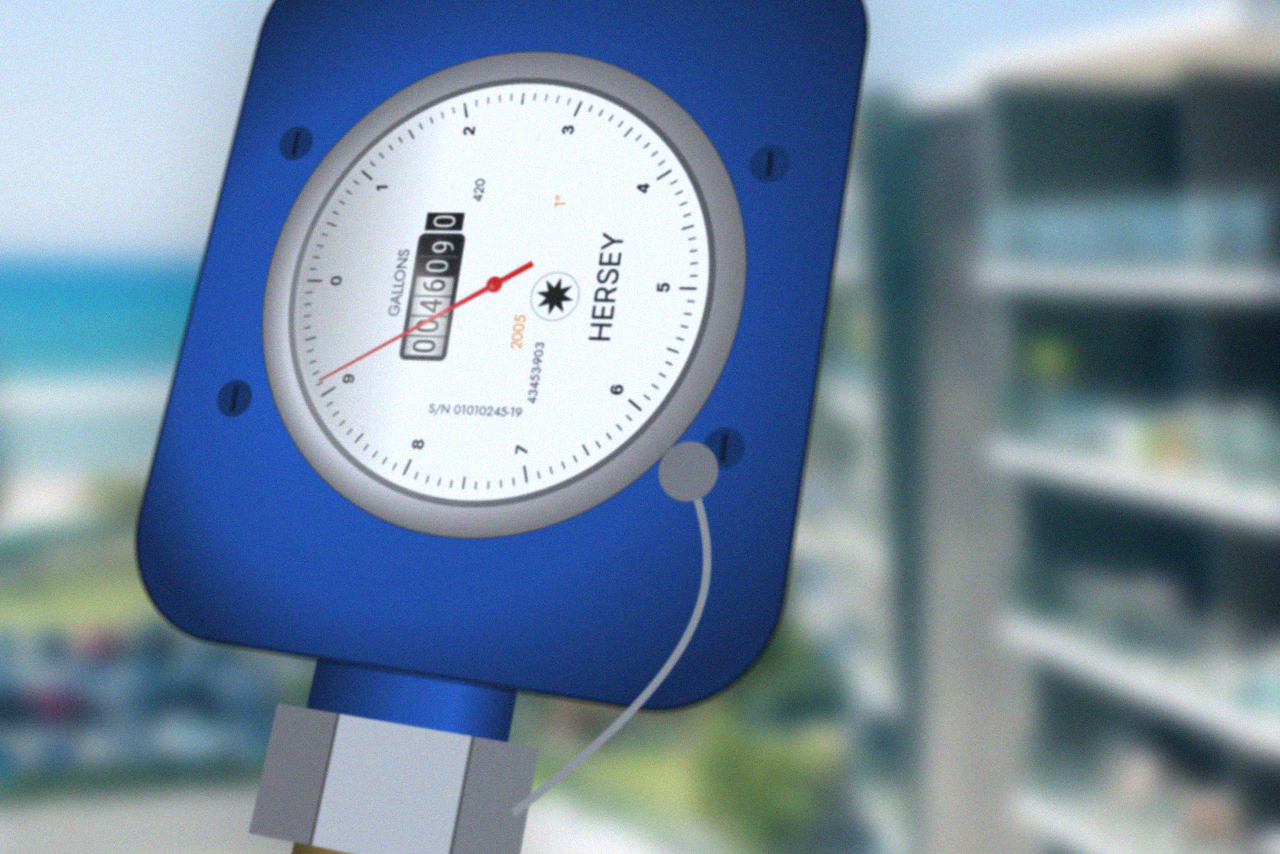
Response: 46089.1
